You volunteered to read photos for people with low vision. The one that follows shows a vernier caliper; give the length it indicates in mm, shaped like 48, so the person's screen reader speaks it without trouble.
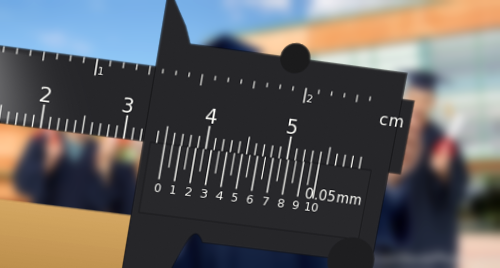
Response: 35.0
